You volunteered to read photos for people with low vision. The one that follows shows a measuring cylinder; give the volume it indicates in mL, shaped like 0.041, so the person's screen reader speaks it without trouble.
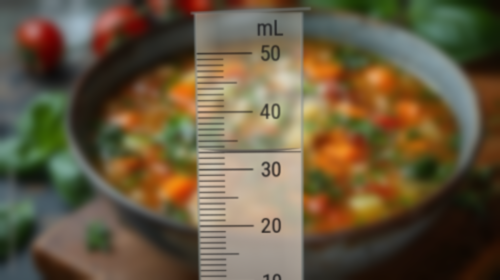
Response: 33
